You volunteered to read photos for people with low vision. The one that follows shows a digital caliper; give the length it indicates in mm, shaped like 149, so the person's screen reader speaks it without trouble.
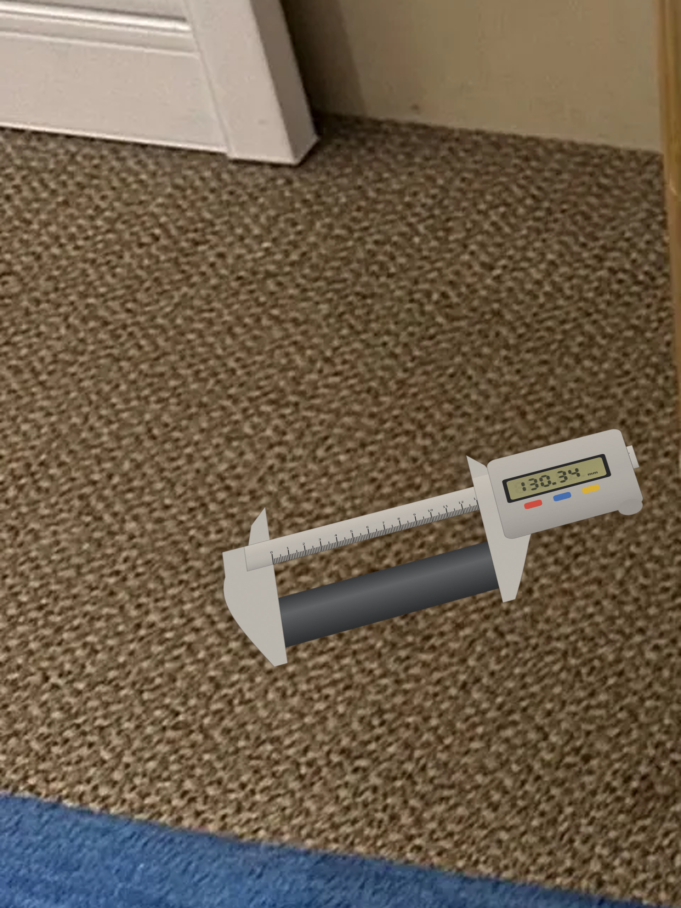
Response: 130.34
